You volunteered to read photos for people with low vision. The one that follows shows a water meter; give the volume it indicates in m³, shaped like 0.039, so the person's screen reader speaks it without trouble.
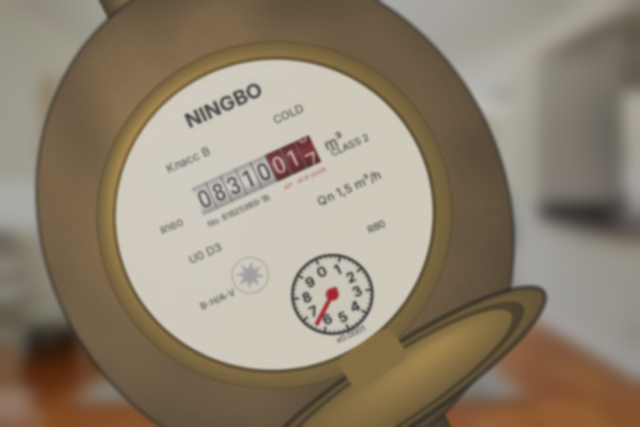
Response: 8310.0166
